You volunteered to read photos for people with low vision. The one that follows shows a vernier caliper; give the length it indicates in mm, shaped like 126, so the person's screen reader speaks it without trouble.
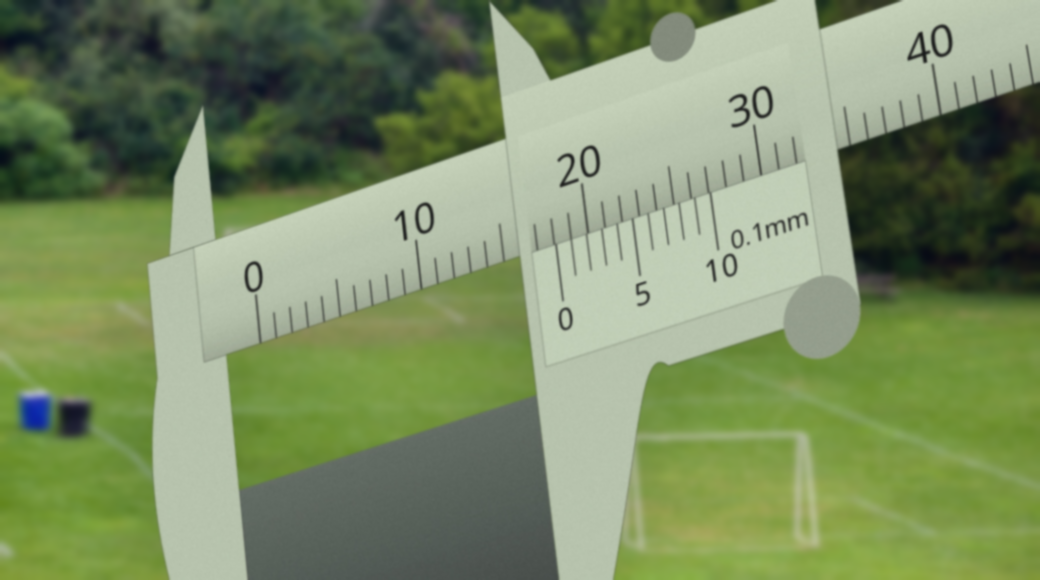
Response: 18.1
